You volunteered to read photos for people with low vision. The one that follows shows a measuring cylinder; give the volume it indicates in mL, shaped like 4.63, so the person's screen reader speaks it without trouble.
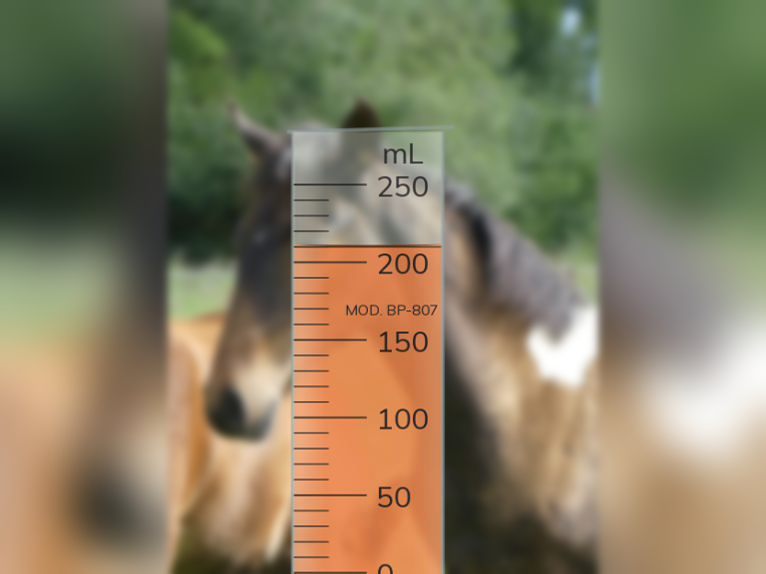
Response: 210
